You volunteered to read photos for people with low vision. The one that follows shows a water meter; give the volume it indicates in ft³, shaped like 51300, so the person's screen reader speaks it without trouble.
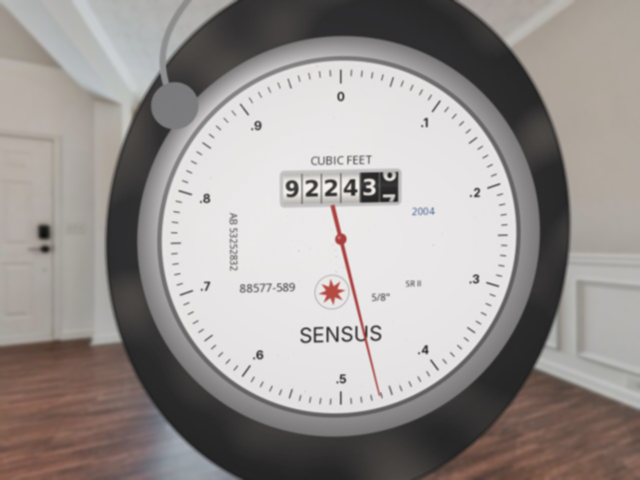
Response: 922436.46
